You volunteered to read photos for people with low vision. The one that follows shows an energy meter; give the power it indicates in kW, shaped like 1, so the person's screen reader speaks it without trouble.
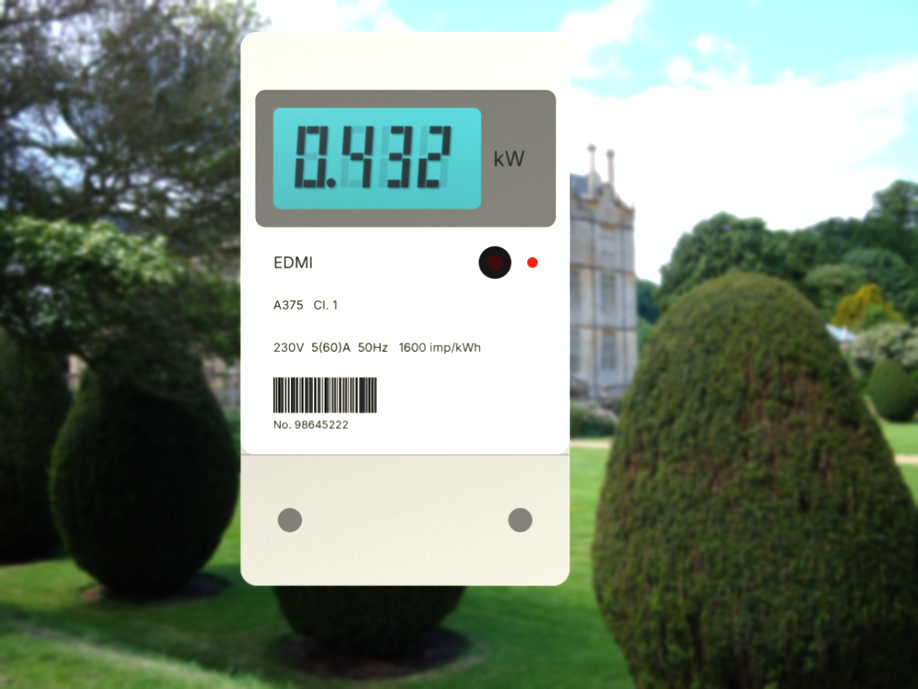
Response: 0.432
